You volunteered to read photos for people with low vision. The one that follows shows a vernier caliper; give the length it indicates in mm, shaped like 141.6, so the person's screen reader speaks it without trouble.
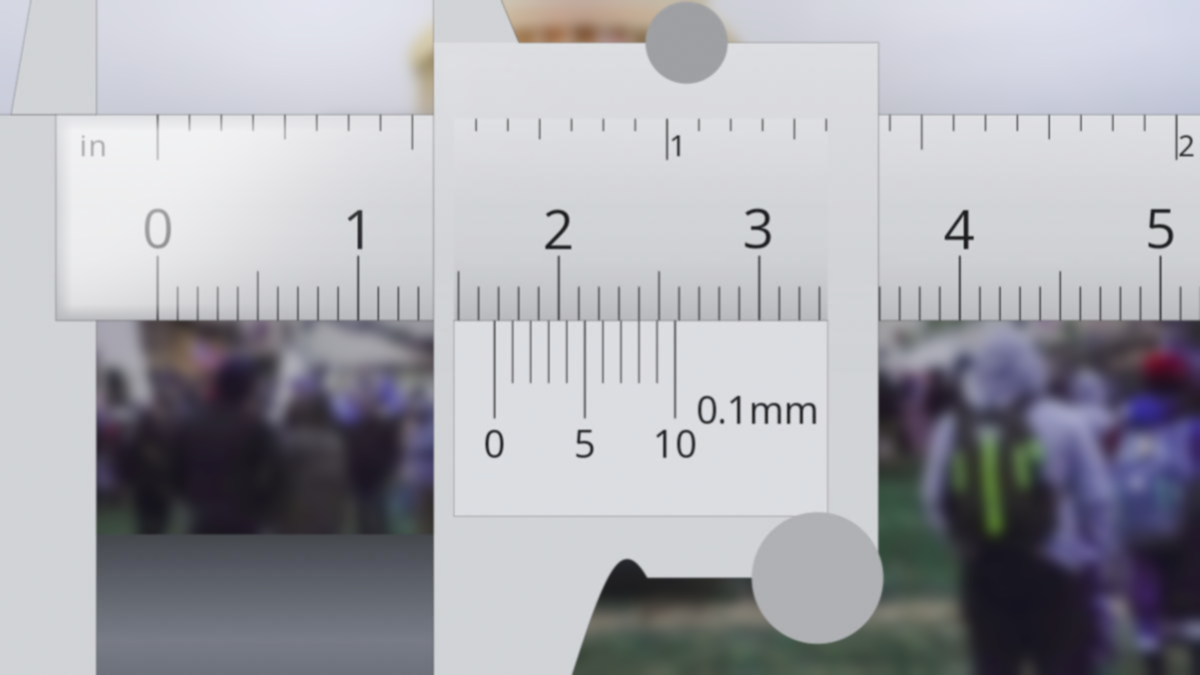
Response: 16.8
